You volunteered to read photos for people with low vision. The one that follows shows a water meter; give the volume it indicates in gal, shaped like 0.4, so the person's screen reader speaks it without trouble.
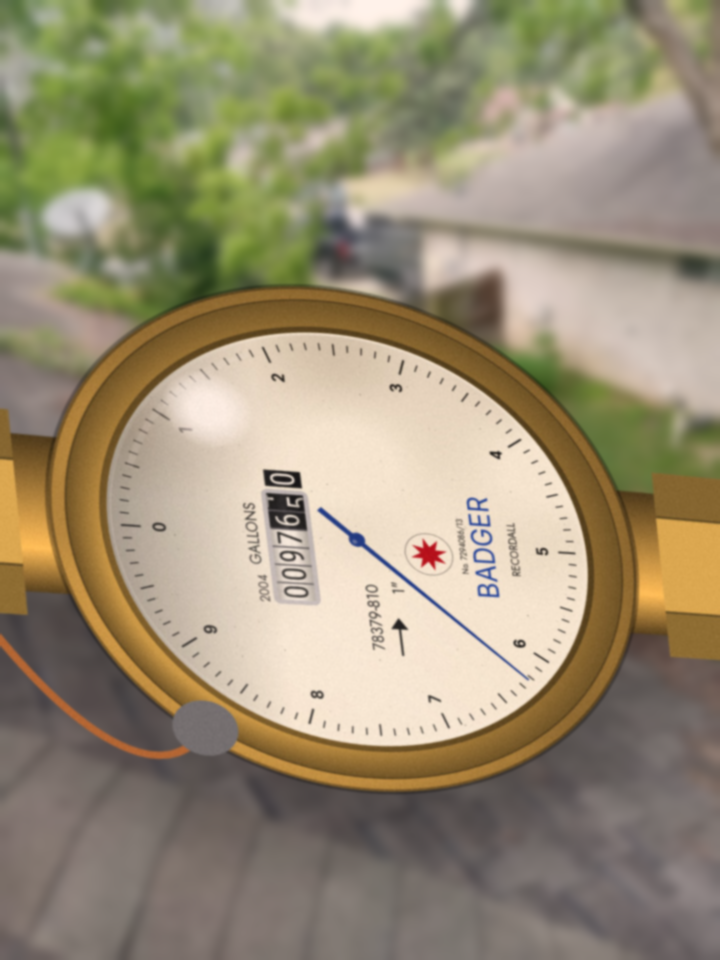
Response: 97646.2
